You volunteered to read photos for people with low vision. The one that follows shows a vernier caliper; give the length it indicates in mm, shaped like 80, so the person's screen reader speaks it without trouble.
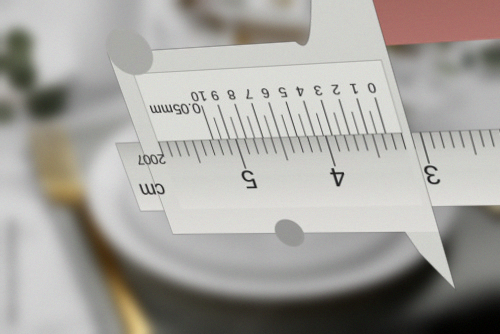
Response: 33.6
